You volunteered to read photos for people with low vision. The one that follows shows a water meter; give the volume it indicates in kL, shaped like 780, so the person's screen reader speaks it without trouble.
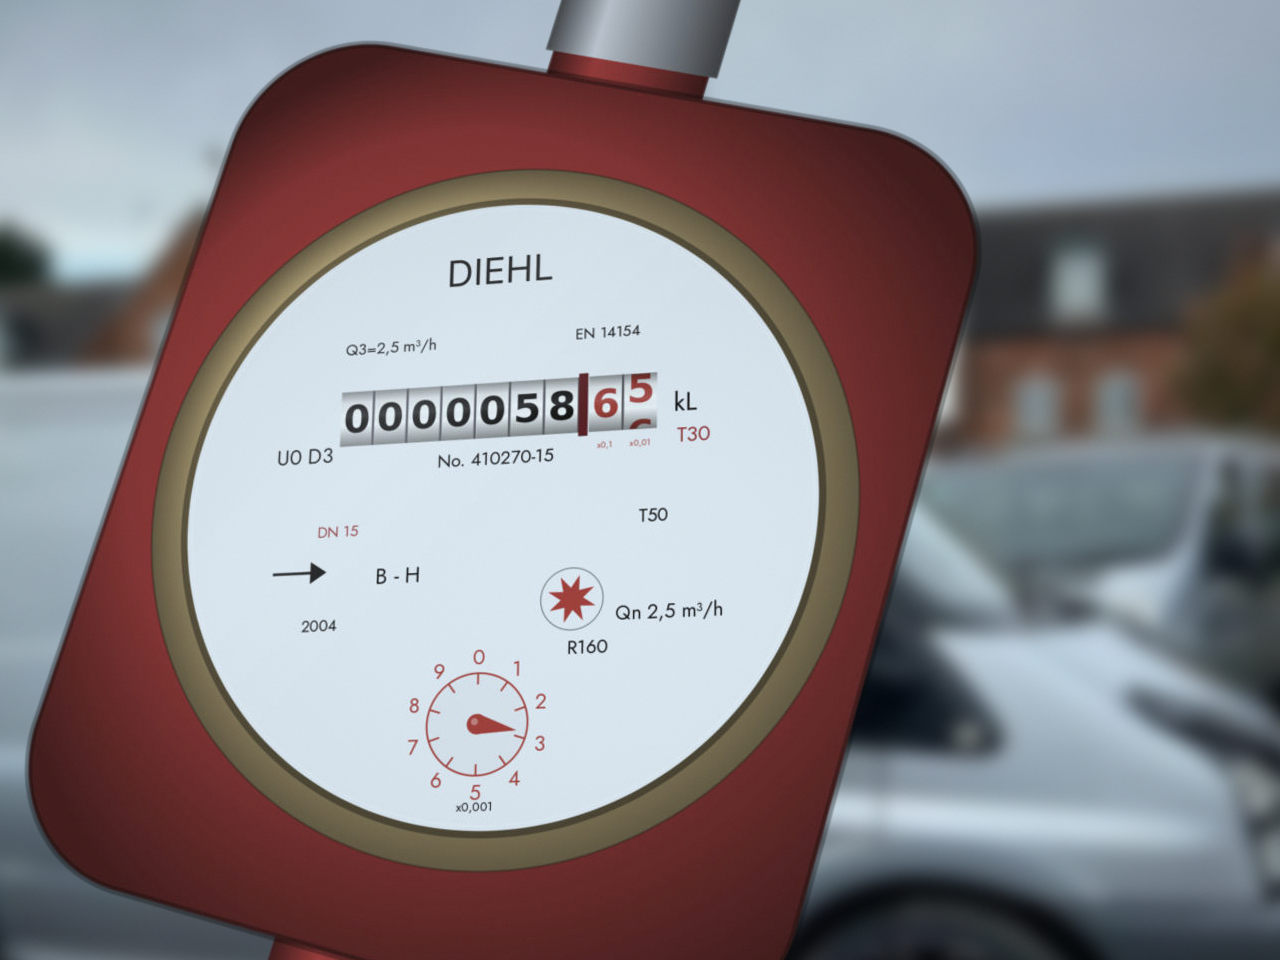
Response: 58.652
